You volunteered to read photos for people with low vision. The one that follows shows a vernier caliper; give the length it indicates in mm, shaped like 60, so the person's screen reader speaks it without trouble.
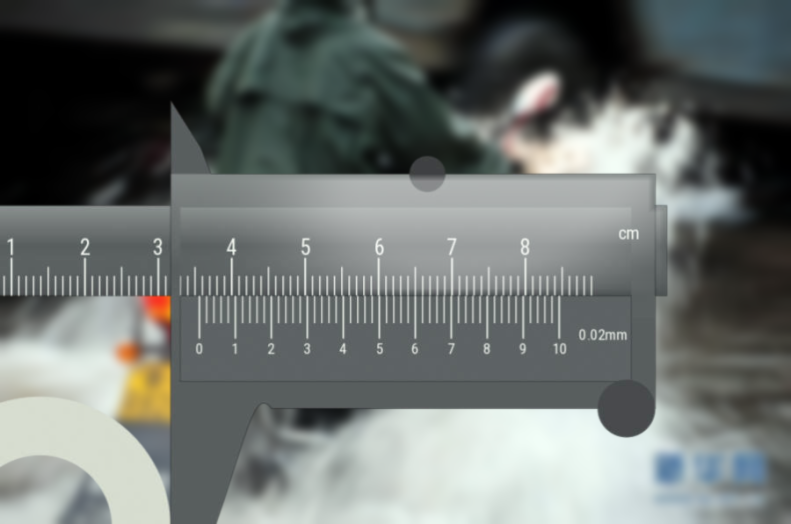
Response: 35.6
